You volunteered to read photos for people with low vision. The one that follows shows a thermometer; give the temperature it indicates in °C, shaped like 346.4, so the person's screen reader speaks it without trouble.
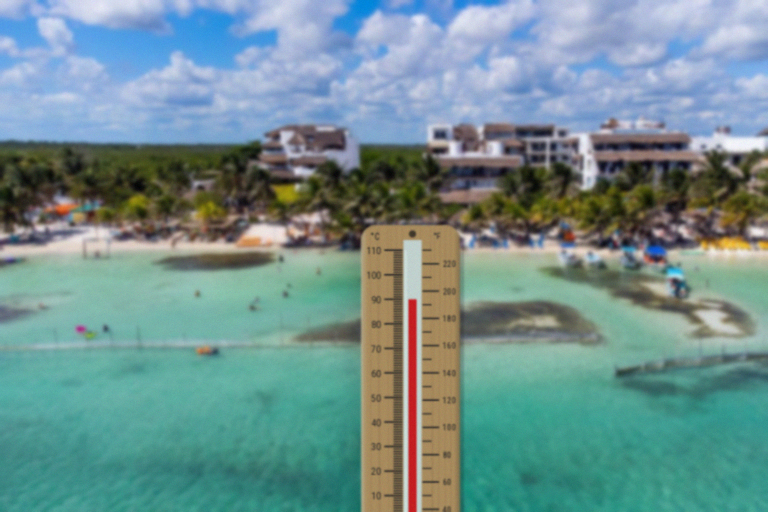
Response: 90
